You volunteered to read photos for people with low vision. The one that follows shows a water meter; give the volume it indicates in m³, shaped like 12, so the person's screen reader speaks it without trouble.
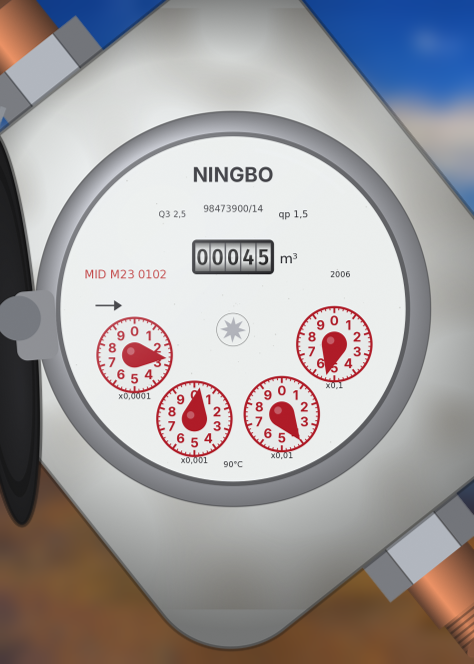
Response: 45.5402
